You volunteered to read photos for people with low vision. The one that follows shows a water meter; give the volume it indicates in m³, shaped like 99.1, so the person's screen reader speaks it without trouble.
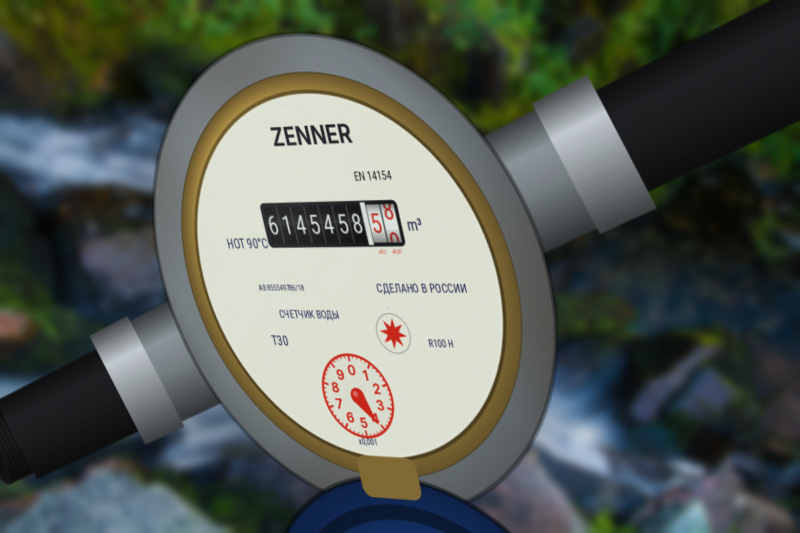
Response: 6145458.584
